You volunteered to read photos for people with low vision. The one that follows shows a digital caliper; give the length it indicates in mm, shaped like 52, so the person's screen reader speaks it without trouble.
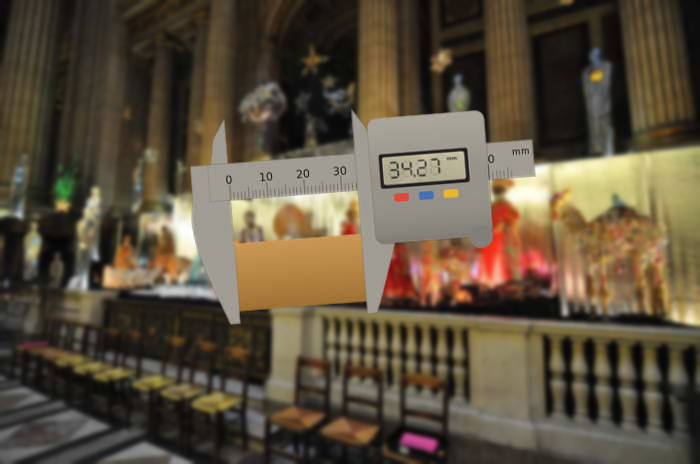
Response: 34.27
